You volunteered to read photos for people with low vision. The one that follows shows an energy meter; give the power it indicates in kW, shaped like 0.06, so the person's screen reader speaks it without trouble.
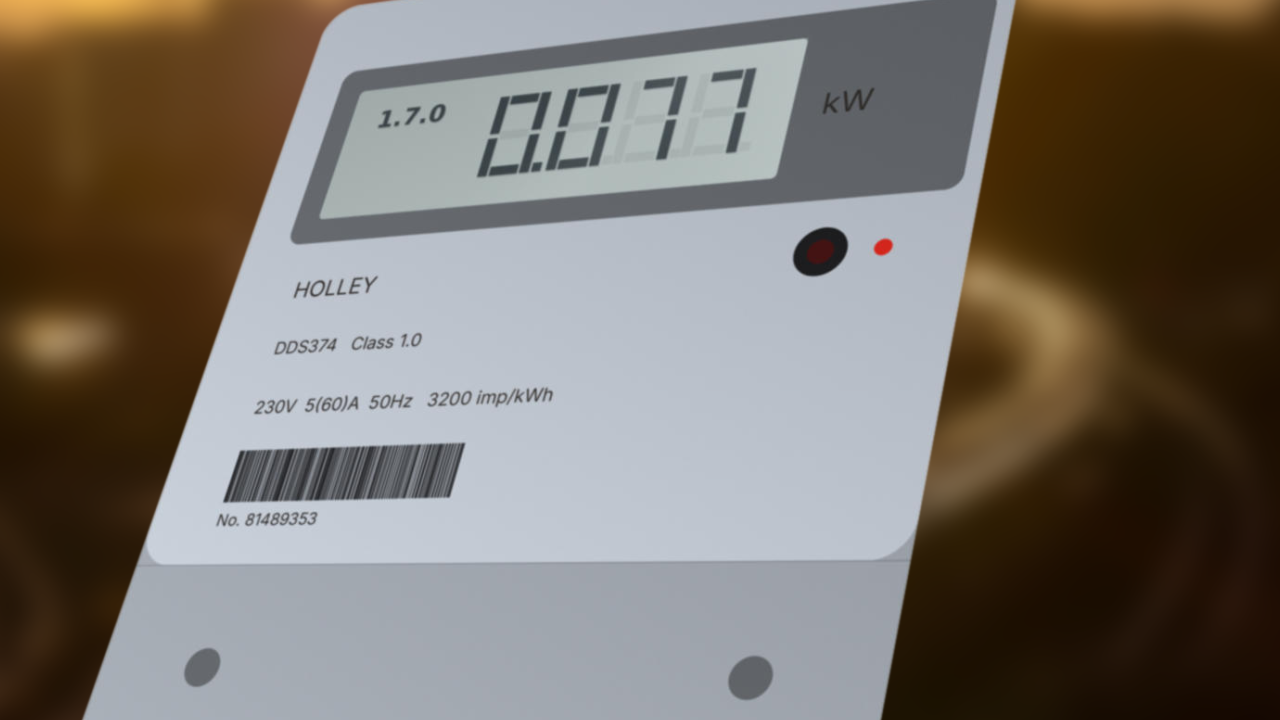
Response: 0.077
